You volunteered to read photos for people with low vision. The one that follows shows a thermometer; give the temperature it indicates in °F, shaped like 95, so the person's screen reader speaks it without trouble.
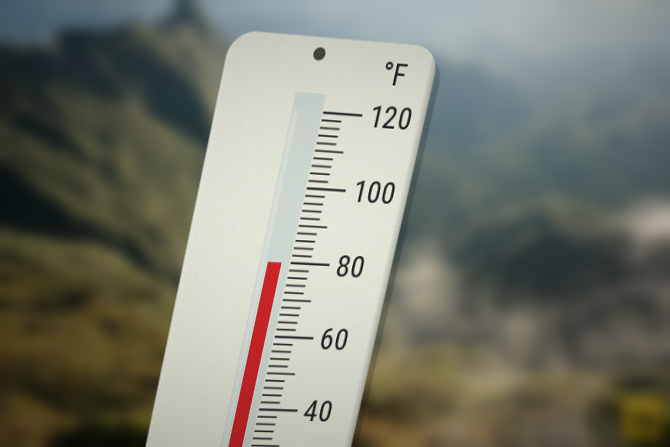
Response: 80
